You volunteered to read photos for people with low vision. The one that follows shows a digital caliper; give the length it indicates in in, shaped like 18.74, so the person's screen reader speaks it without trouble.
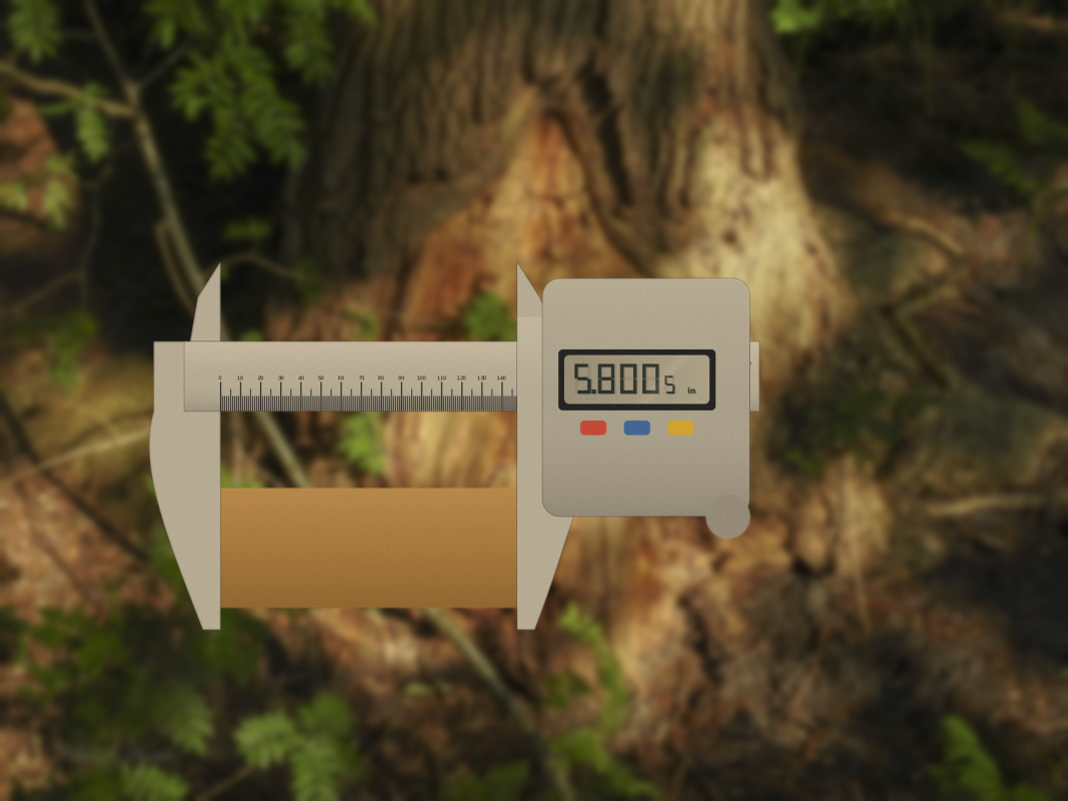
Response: 5.8005
